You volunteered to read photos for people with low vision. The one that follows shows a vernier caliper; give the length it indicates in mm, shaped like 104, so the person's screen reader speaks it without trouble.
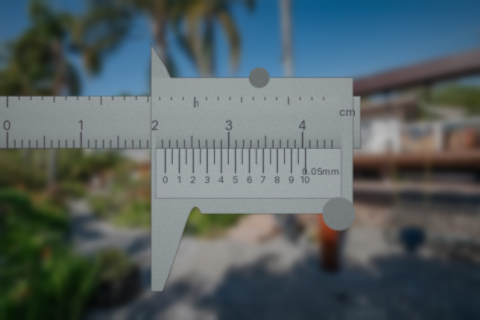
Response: 21.4
